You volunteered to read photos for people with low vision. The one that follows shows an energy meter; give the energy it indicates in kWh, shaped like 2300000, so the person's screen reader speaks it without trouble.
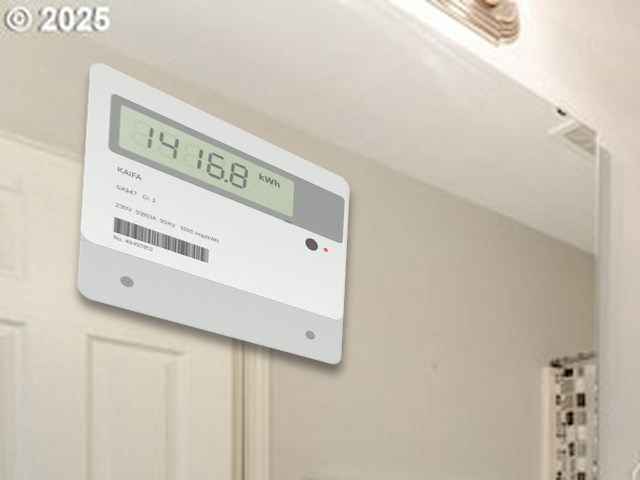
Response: 1416.8
